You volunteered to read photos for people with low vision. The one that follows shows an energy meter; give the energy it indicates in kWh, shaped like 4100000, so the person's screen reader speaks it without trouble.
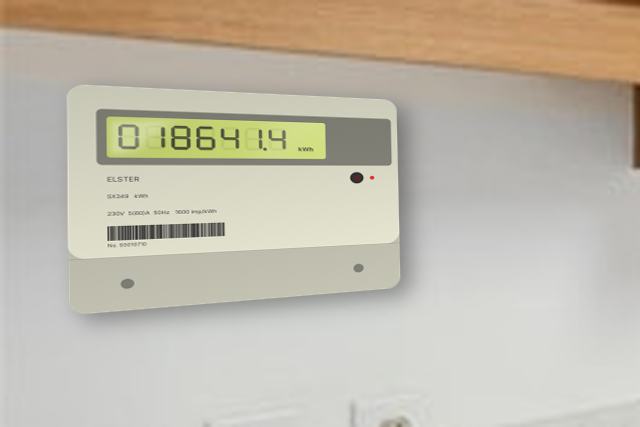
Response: 18641.4
